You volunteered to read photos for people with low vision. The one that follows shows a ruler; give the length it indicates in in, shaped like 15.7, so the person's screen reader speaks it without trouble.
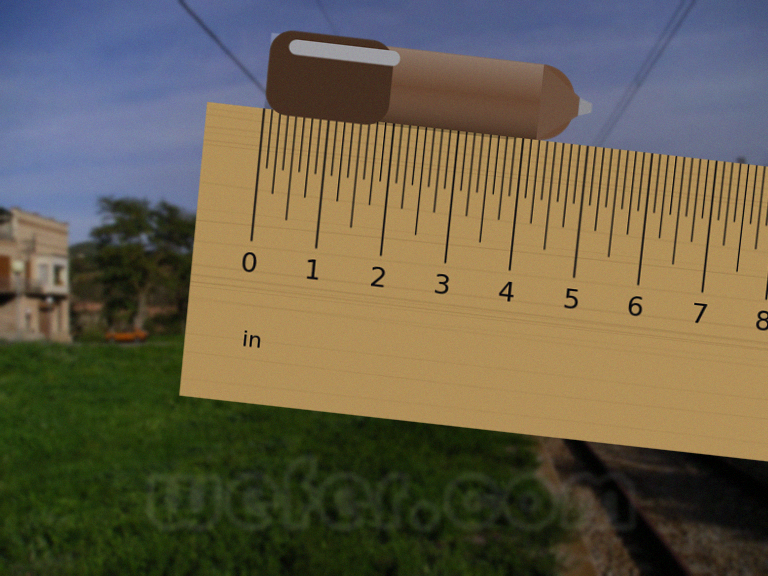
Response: 5
